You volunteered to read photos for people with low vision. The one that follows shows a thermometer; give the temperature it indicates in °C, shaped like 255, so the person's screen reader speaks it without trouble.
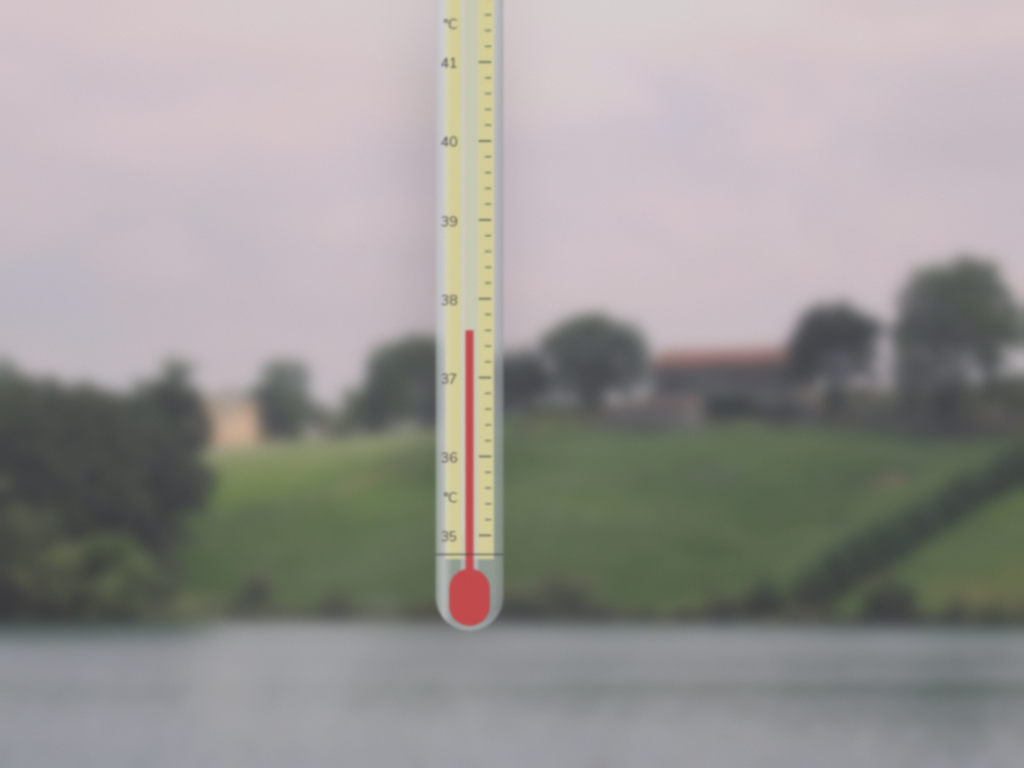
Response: 37.6
